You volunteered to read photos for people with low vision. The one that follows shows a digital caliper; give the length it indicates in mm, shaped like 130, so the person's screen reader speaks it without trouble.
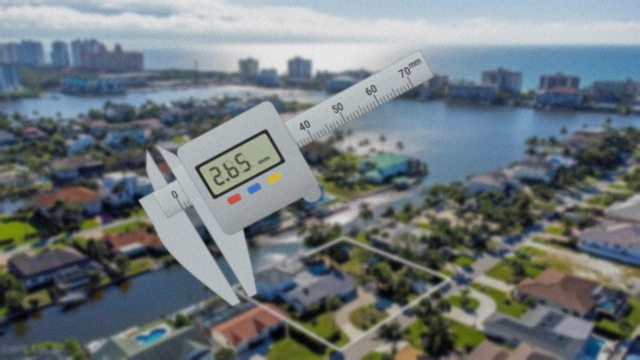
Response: 2.65
